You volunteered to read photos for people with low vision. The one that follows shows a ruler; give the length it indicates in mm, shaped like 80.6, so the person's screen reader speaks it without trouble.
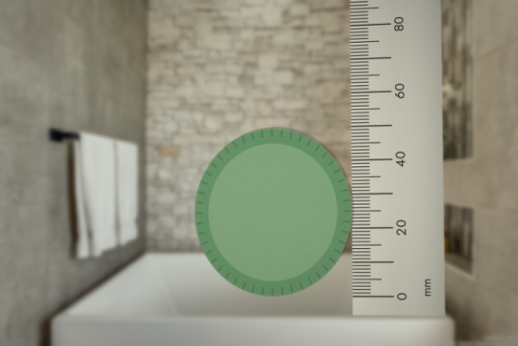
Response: 50
